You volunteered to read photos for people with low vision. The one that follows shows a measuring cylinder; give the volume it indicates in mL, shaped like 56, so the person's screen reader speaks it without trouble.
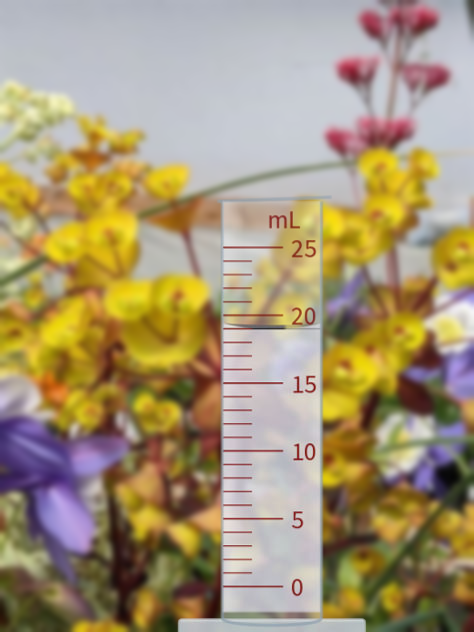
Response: 19
